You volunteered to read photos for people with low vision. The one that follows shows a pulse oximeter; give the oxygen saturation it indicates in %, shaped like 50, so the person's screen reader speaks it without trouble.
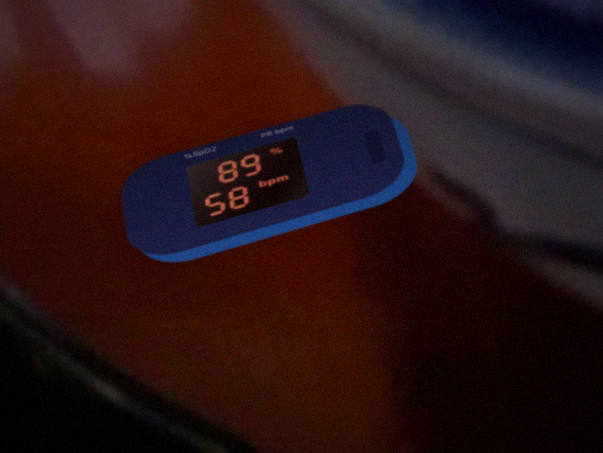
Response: 89
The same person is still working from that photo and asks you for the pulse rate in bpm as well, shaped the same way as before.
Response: 58
